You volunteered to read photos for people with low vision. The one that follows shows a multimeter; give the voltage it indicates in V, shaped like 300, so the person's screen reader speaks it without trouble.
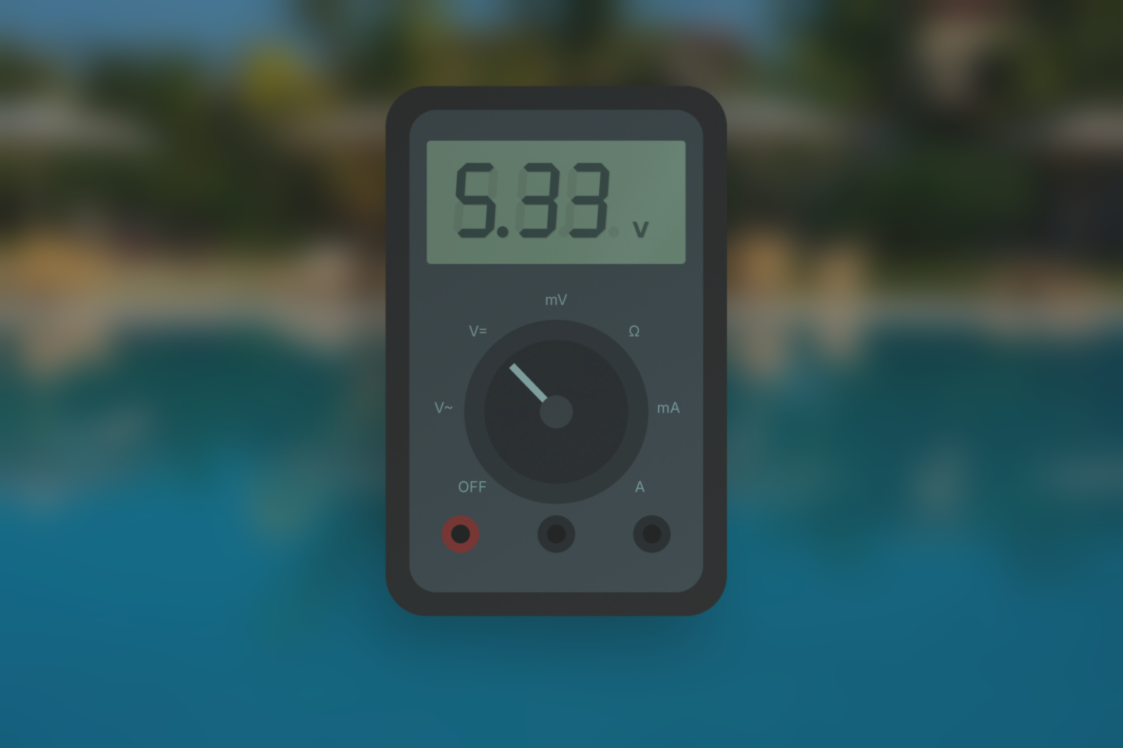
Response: 5.33
